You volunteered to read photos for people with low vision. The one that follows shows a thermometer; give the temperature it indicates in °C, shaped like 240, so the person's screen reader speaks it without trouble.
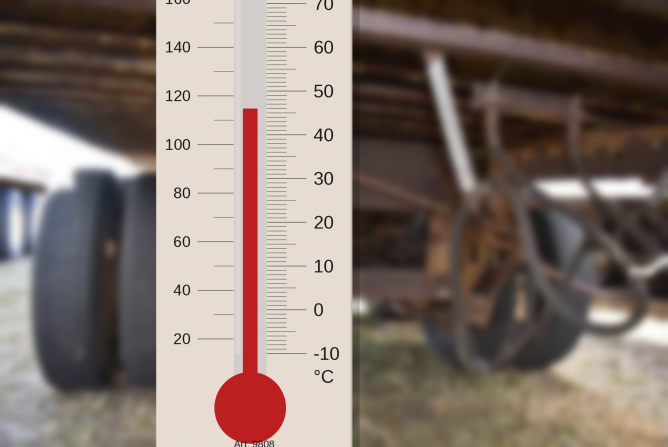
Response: 46
